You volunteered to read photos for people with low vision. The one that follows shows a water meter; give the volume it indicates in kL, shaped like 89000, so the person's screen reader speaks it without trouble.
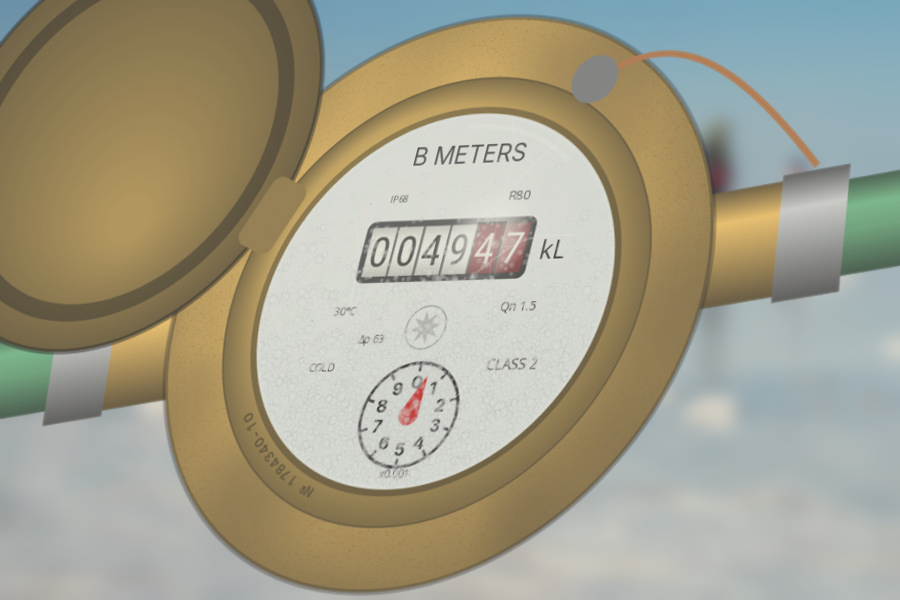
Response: 49.470
